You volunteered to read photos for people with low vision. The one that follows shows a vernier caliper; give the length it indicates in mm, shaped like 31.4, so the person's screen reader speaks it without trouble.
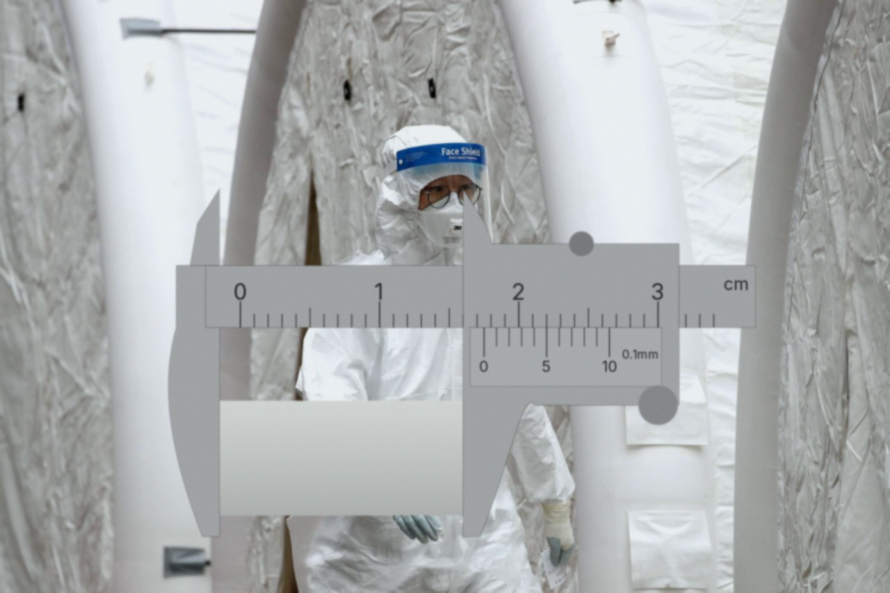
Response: 17.5
